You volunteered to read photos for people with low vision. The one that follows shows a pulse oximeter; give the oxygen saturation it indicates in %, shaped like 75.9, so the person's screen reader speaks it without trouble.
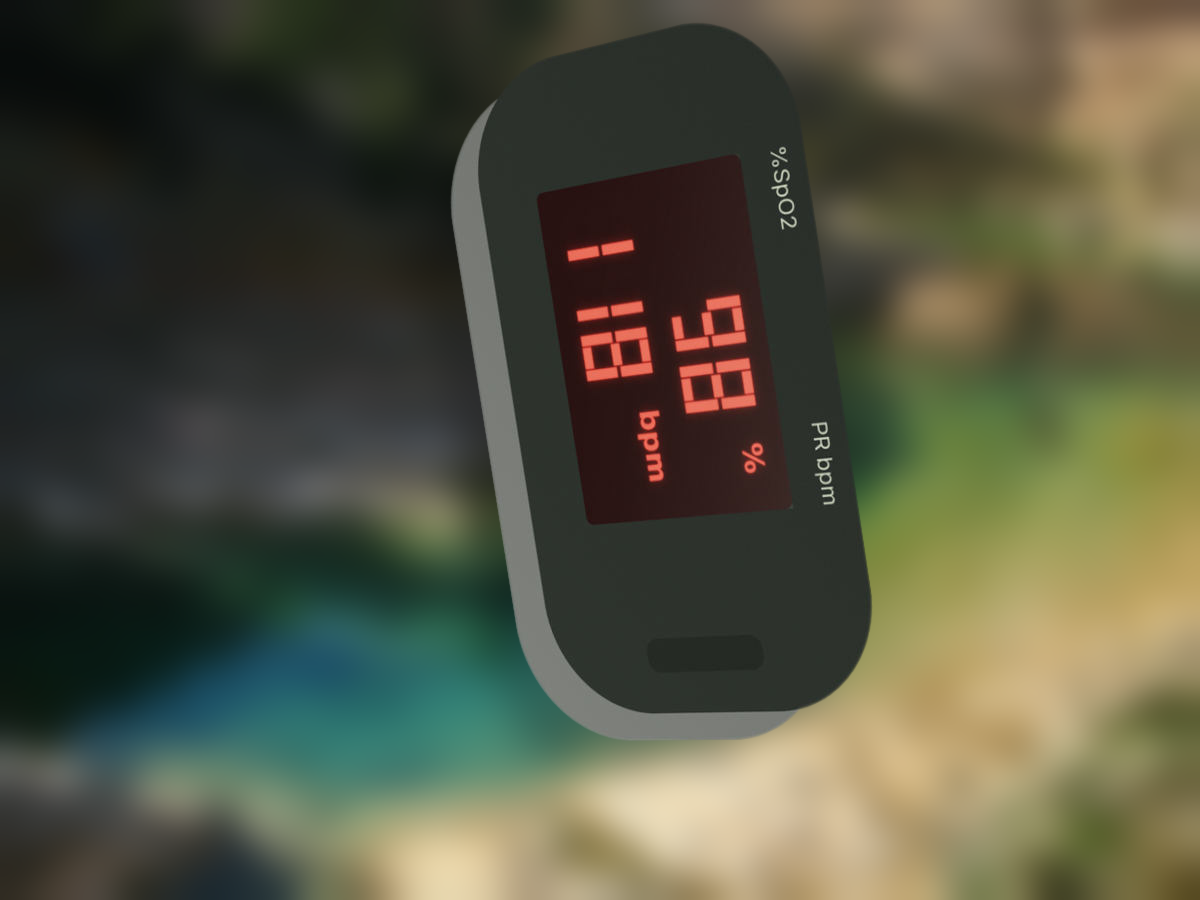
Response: 98
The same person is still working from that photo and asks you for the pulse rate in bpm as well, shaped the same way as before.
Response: 118
